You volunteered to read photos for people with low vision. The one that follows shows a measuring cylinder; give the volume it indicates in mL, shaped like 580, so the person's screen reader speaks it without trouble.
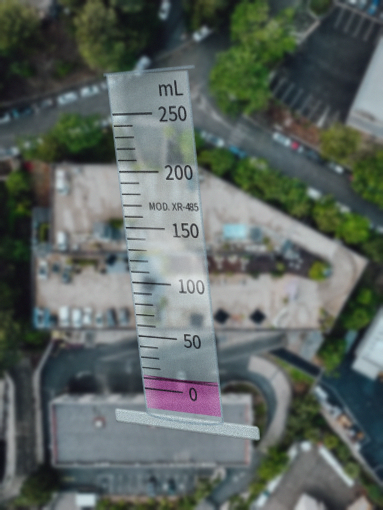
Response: 10
